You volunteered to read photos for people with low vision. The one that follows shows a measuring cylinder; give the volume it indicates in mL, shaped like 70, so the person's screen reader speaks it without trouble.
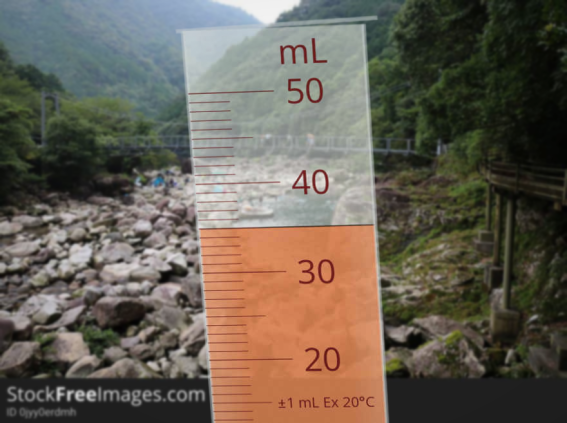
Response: 35
